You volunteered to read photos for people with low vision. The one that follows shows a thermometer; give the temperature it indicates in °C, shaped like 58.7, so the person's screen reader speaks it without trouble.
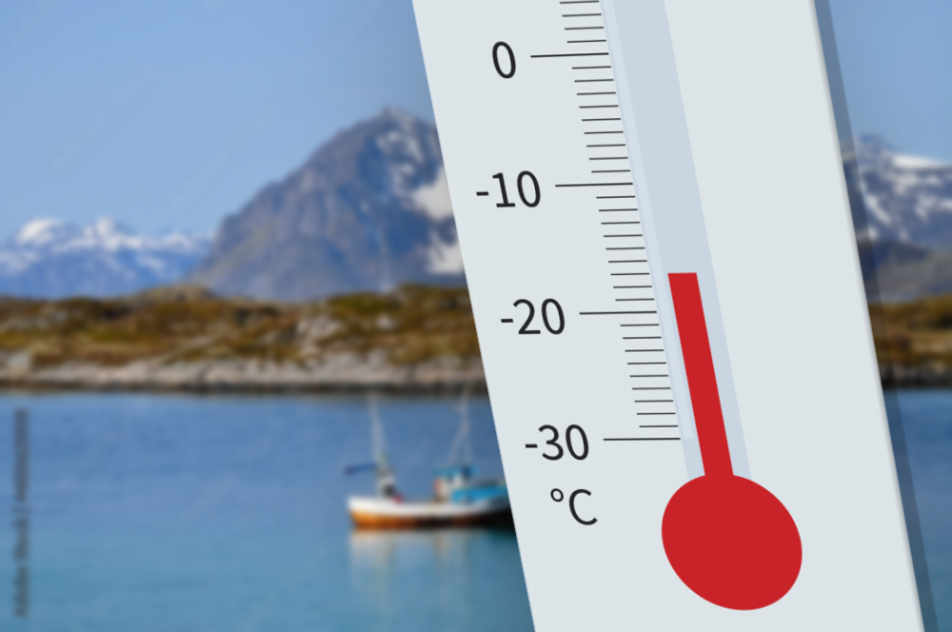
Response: -17
